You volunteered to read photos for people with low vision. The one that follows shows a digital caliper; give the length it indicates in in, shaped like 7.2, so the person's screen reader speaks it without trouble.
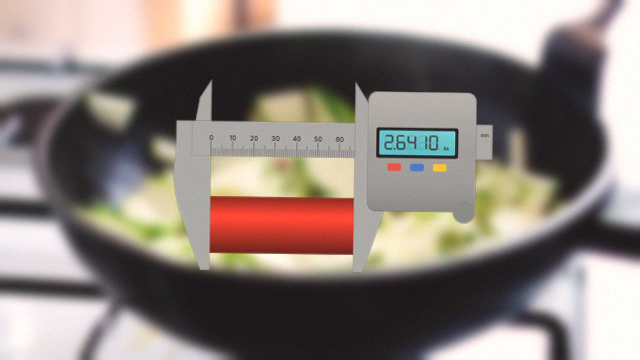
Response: 2.6410
